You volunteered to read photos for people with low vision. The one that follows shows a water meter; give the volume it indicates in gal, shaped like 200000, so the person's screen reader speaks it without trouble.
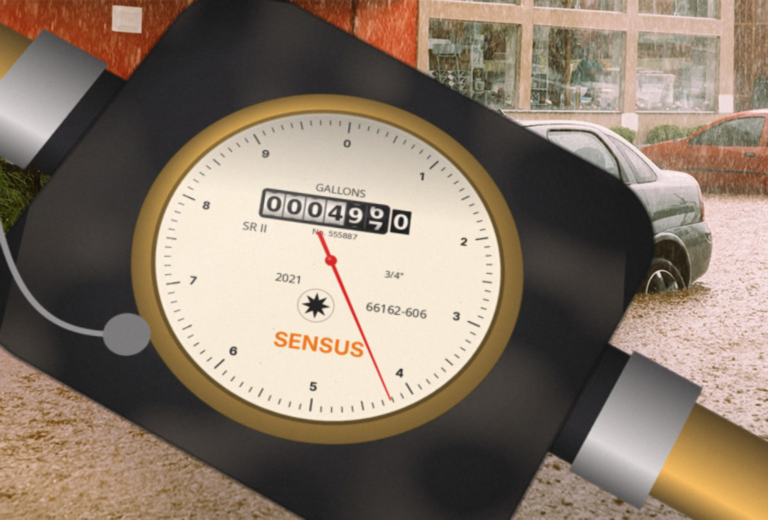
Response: 4964.2
